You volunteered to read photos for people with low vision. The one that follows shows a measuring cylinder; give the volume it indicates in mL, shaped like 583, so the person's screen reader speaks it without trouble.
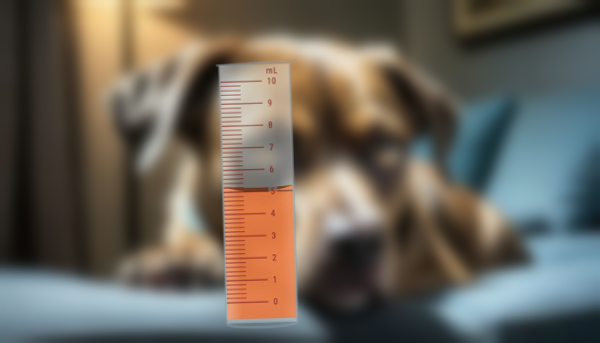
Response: 5
